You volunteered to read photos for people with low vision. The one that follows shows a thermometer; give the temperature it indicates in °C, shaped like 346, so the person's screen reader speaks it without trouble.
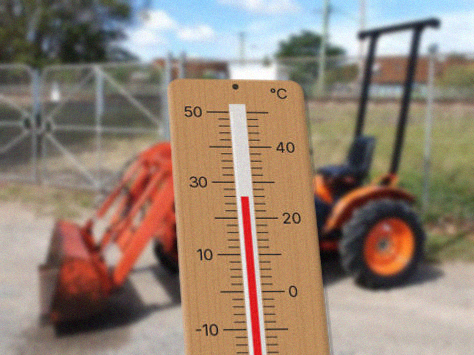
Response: 26
